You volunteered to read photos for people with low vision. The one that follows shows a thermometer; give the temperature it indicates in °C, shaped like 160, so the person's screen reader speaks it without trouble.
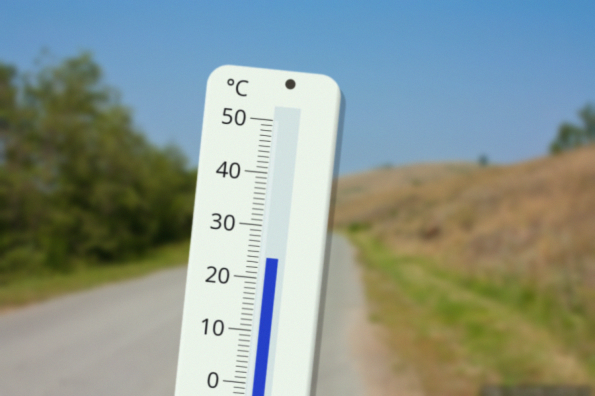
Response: 24
